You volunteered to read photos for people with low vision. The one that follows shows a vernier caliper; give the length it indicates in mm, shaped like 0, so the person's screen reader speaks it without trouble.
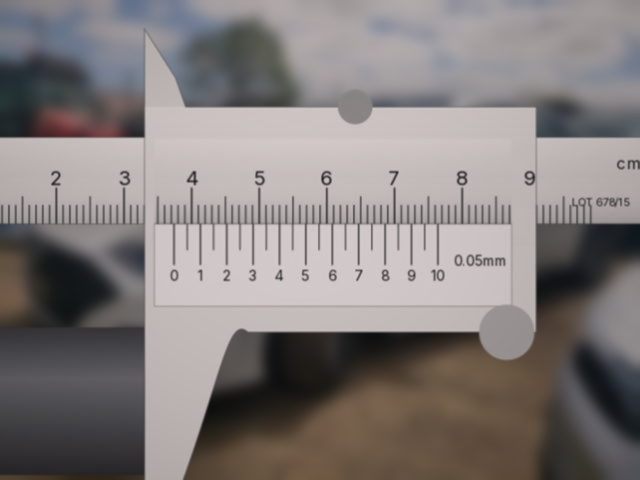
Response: 37.4
